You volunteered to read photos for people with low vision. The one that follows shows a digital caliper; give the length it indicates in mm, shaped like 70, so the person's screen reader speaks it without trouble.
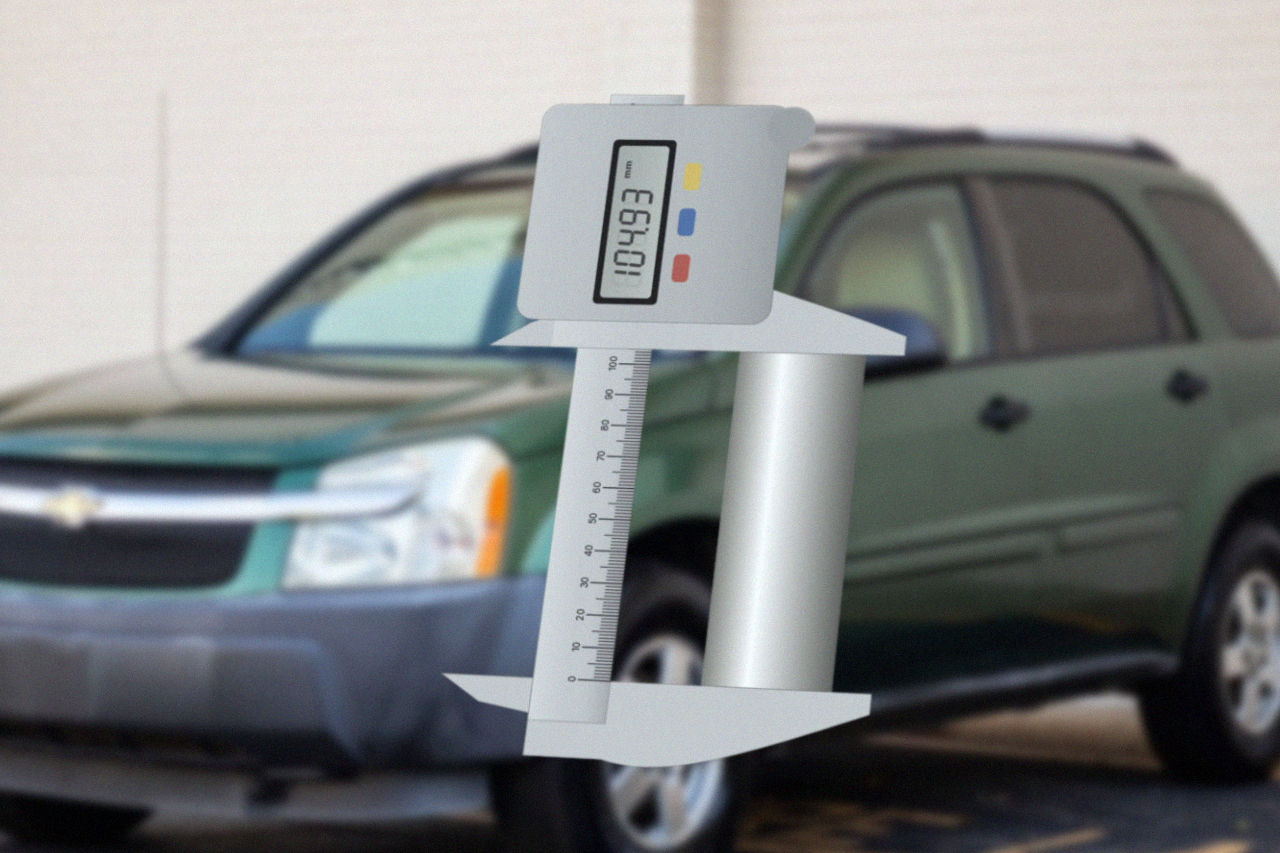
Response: 104.93
